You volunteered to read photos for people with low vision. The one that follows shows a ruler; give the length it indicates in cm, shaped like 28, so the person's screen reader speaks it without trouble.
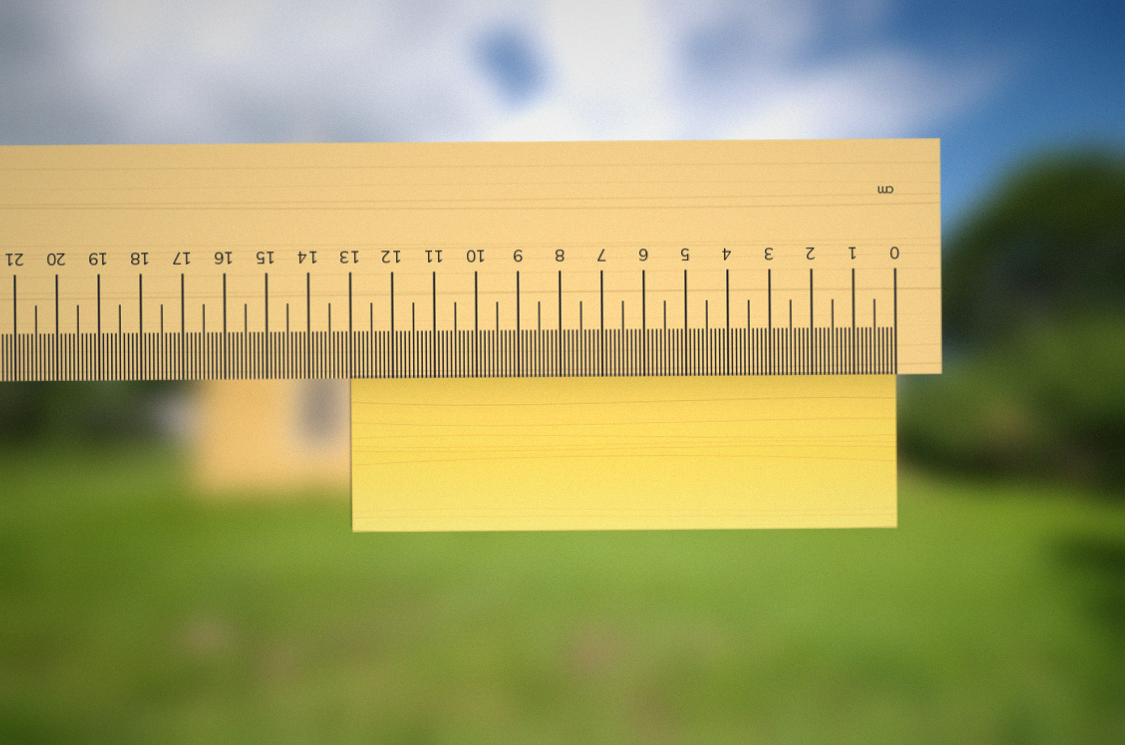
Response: 13
